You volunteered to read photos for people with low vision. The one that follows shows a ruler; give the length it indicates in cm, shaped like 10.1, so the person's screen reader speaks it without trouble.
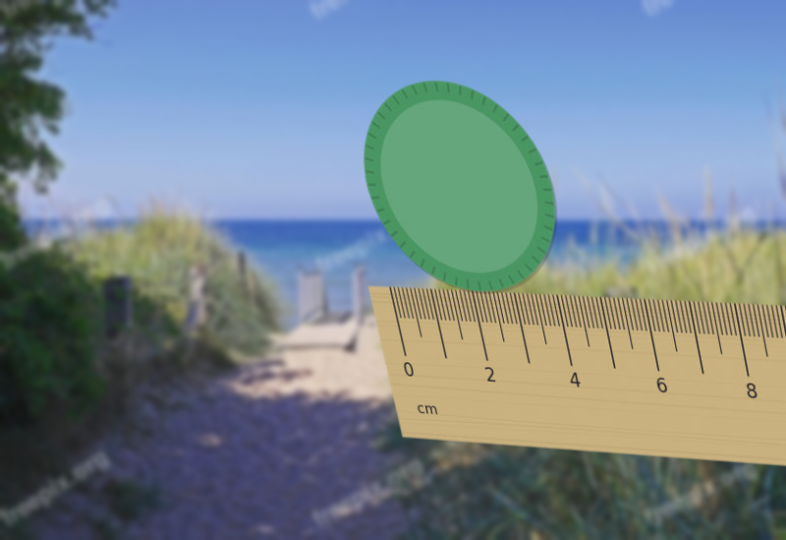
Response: 4.4
